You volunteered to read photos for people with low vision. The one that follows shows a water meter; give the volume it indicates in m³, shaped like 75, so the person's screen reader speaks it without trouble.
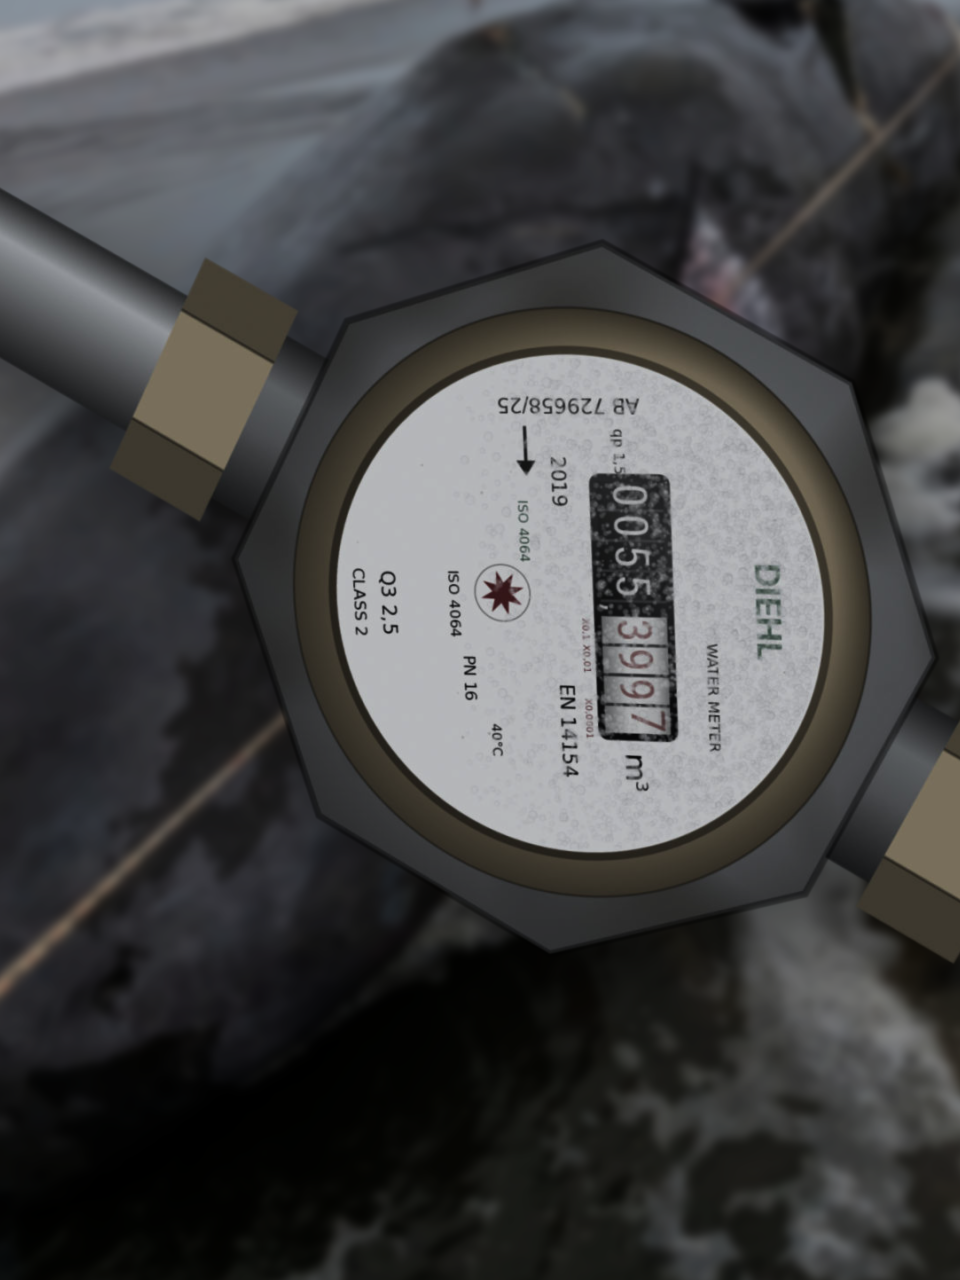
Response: 55.3997
